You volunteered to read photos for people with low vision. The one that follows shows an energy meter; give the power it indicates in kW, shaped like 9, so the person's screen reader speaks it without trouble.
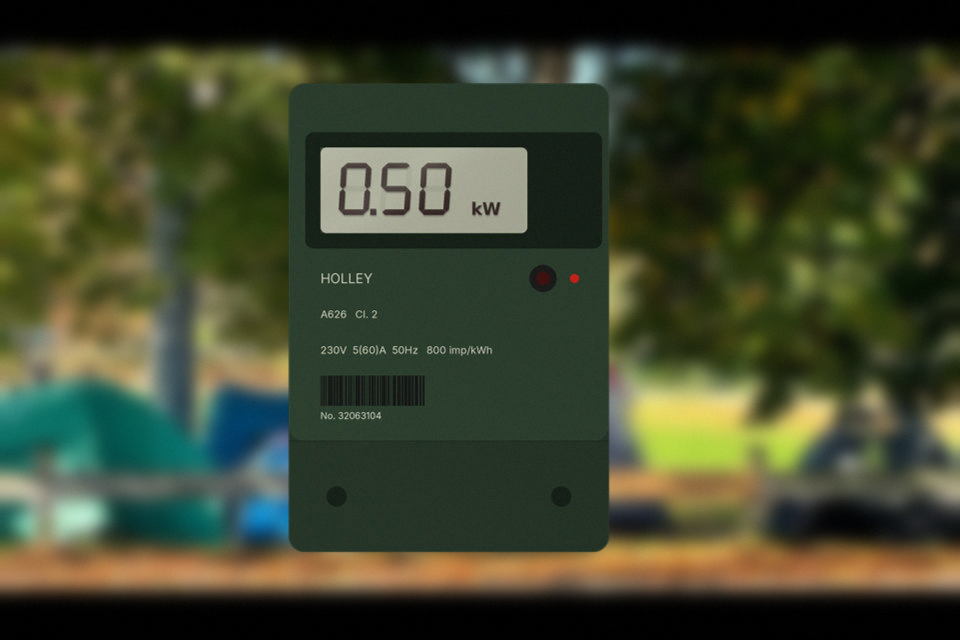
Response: 0.50
